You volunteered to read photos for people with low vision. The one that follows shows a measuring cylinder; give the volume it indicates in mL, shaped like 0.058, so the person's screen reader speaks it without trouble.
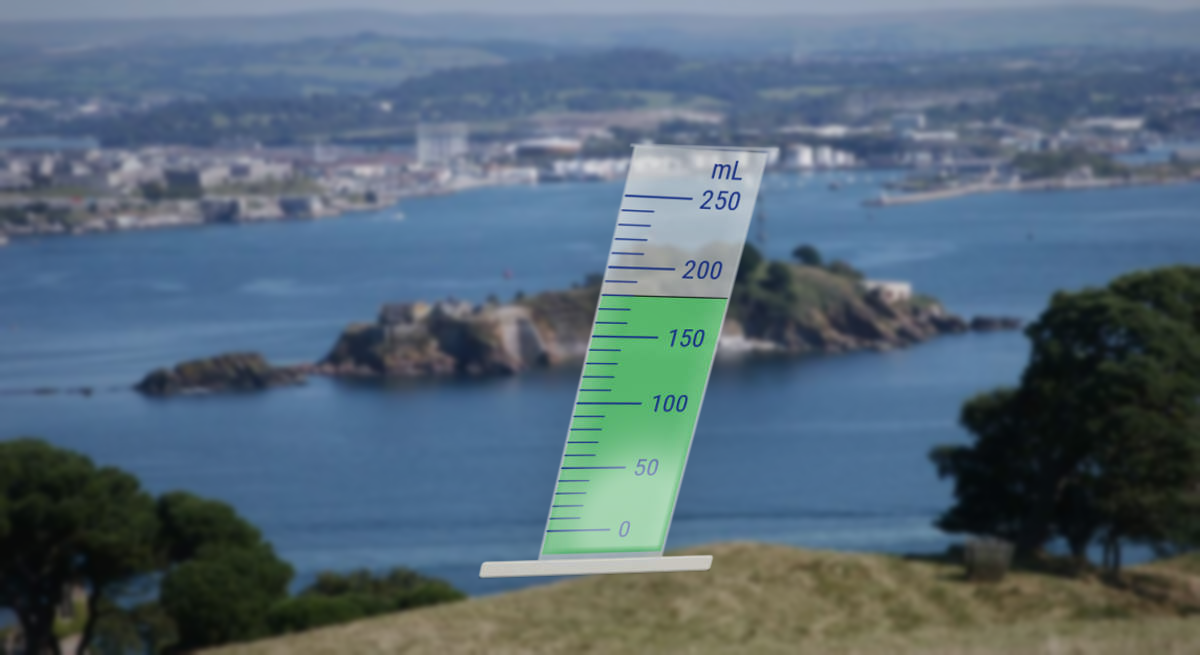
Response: 180
